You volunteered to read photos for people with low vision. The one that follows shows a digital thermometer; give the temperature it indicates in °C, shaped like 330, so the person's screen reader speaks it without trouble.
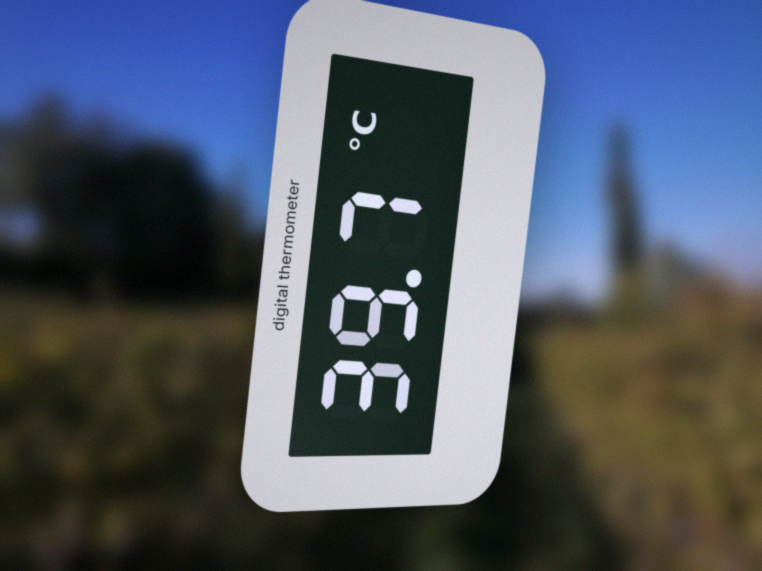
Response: 39.7
